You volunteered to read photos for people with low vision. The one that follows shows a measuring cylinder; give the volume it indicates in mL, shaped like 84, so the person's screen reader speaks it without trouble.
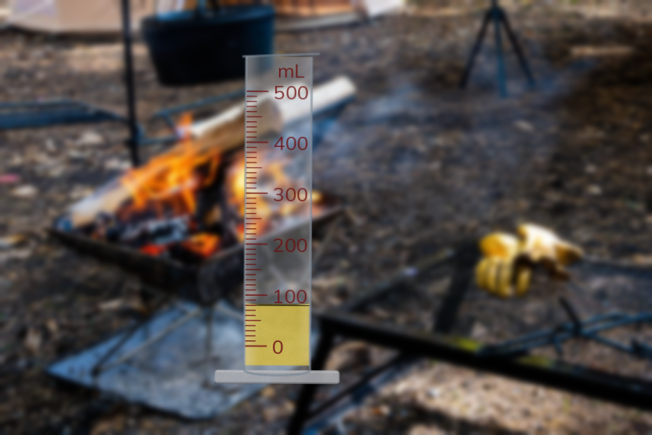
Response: 80
